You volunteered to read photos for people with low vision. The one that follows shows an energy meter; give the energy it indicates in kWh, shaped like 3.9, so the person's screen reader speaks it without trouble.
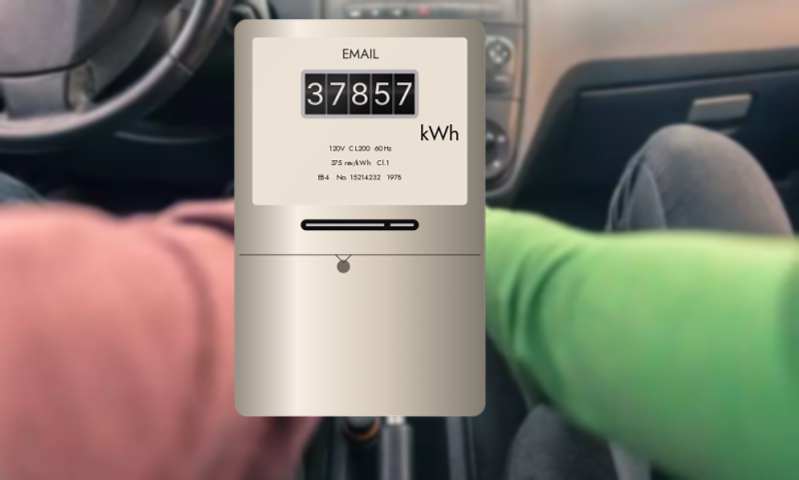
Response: 37857
